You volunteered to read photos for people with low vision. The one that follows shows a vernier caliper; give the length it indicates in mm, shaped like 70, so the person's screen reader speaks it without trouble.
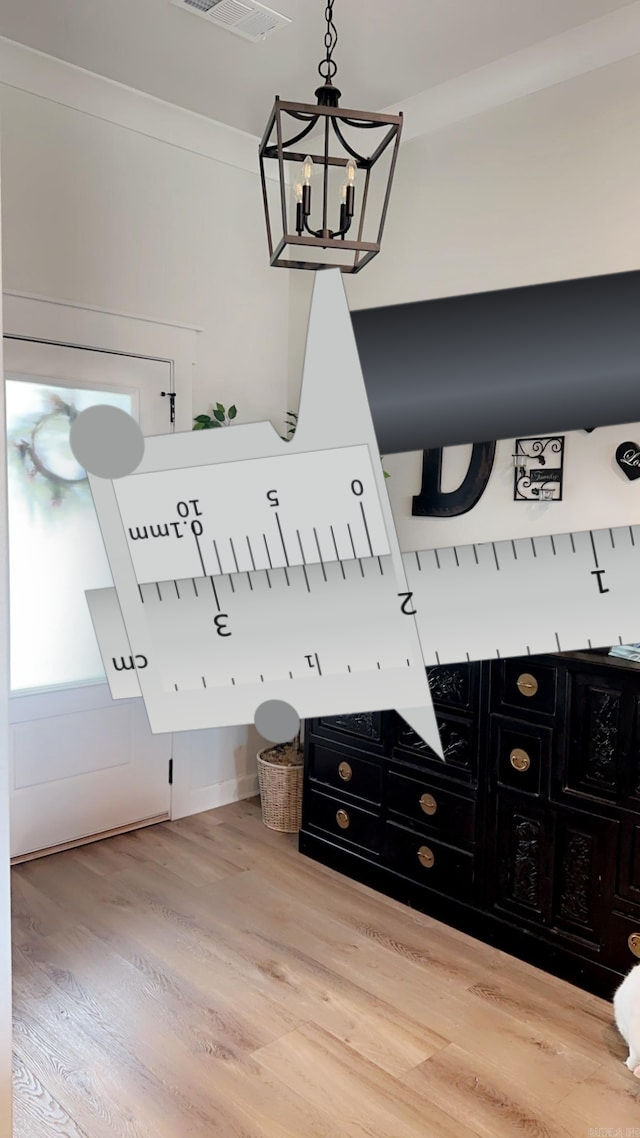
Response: 21.3
